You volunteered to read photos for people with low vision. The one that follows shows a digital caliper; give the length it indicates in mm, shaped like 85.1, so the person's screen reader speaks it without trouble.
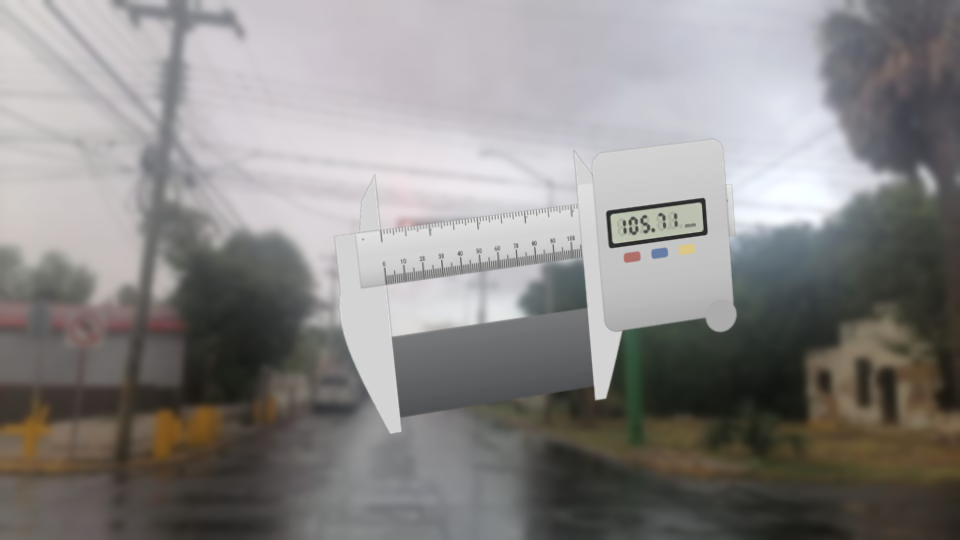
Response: 105.71
